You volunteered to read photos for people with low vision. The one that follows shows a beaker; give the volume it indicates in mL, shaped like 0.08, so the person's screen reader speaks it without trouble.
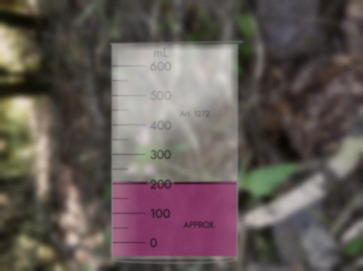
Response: 200
